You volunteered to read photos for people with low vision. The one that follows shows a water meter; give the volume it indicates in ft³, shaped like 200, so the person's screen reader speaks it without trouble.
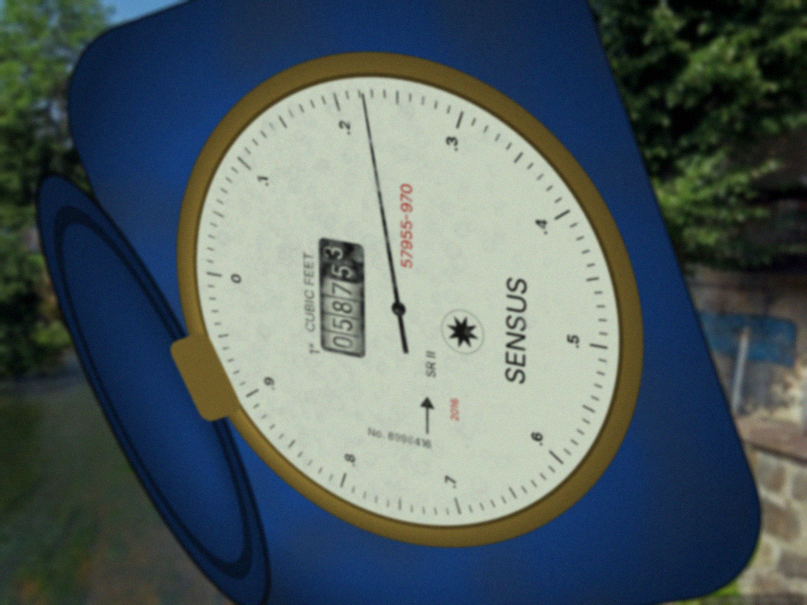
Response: 58753.22
